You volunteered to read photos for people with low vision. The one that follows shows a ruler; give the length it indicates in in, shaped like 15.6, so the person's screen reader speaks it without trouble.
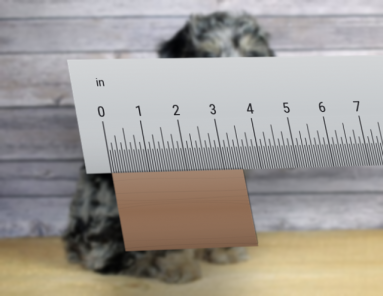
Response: 3.5
